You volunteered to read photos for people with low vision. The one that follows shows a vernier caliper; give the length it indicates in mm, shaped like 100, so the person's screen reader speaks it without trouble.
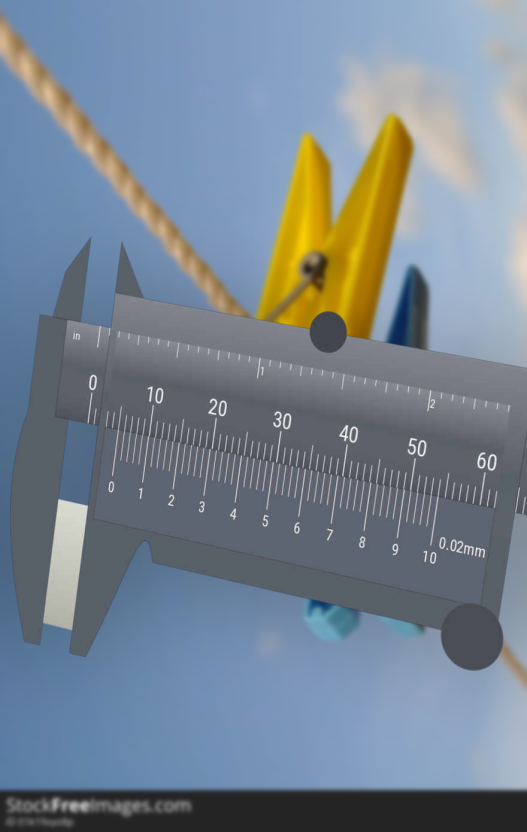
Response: 5.0
